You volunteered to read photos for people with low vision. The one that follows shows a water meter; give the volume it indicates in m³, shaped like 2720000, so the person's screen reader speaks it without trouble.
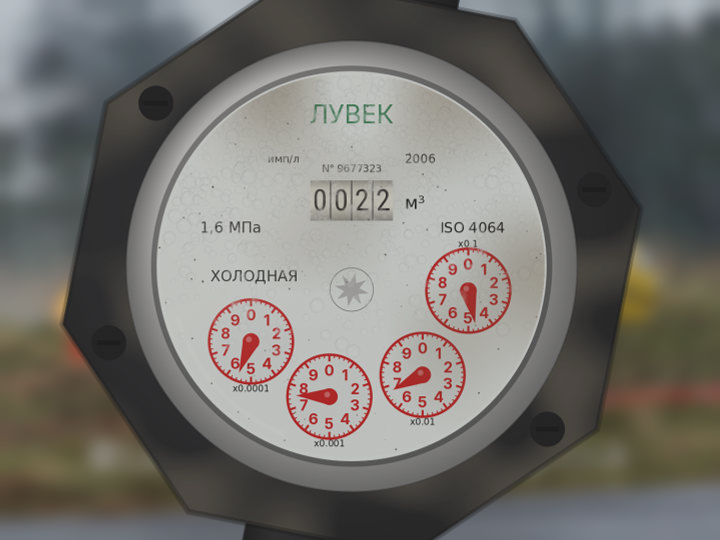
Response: 22.4675
